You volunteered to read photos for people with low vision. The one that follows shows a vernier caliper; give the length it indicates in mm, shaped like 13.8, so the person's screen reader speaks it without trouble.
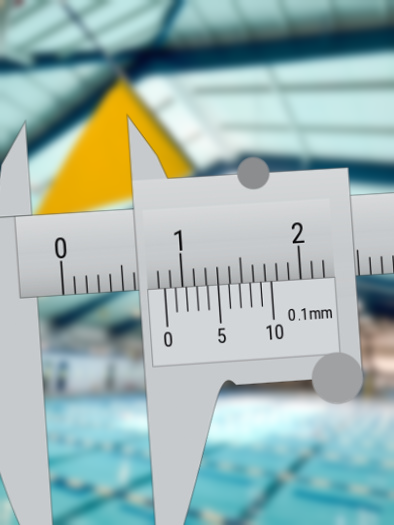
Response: 8.5
